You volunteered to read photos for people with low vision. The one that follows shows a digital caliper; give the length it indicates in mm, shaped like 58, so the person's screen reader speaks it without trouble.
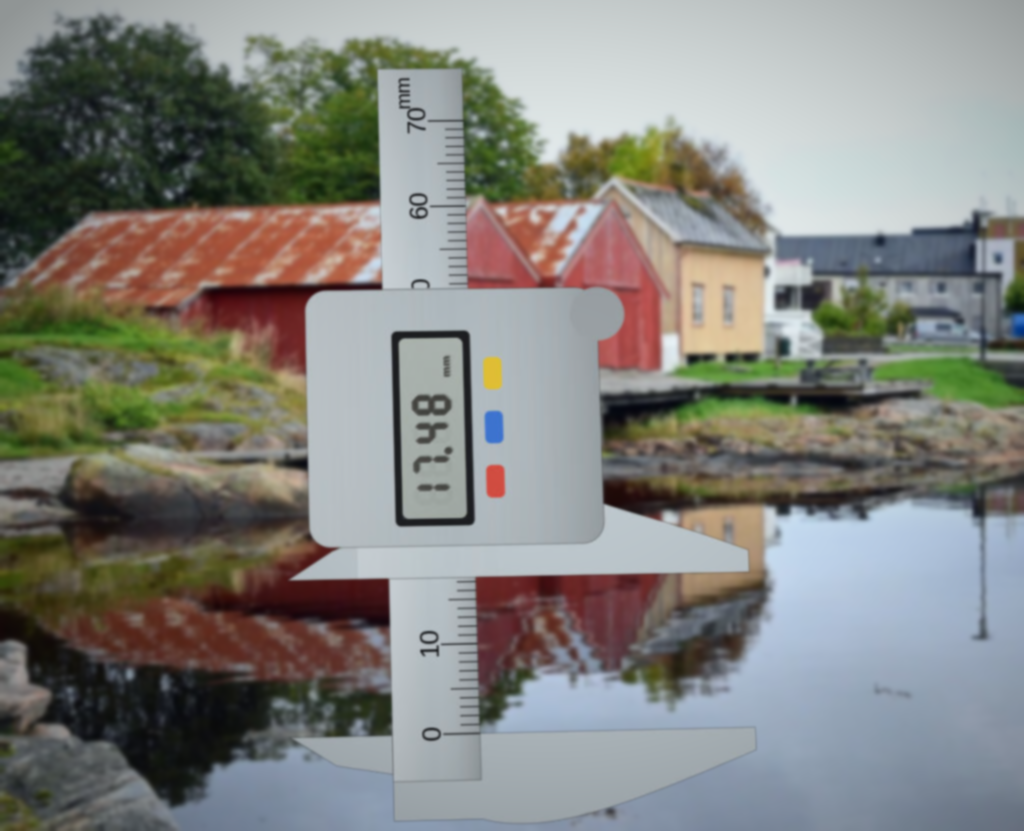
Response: 17.48
